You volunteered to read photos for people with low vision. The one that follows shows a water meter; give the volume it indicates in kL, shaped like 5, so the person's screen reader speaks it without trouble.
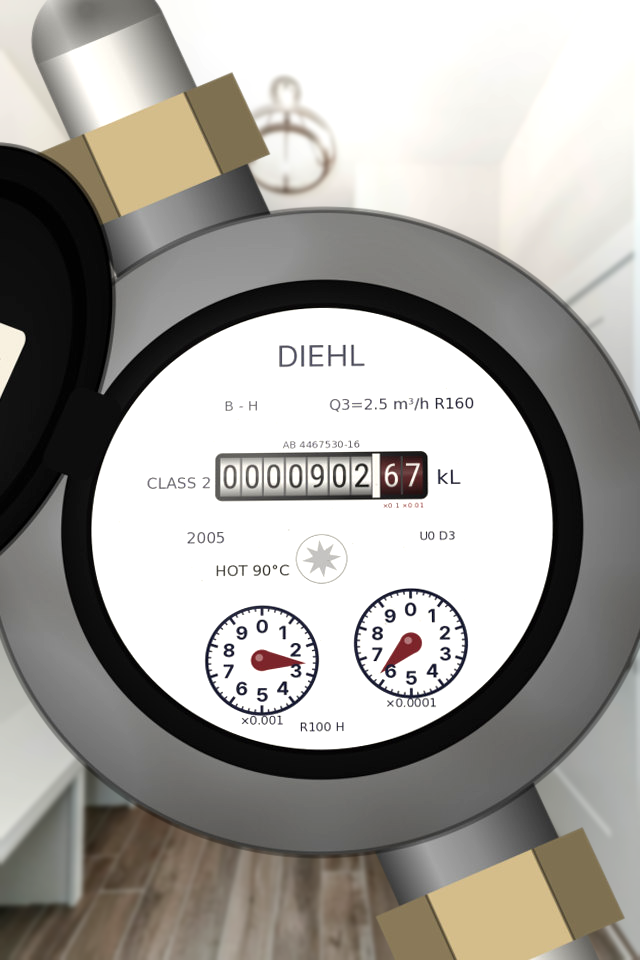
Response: 902.6726
